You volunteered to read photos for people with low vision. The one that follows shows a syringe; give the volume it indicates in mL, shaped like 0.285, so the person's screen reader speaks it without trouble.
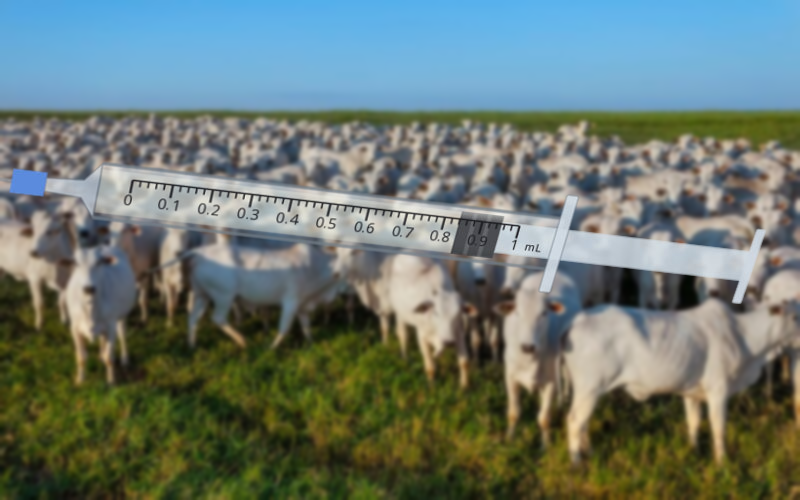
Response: 0.84
